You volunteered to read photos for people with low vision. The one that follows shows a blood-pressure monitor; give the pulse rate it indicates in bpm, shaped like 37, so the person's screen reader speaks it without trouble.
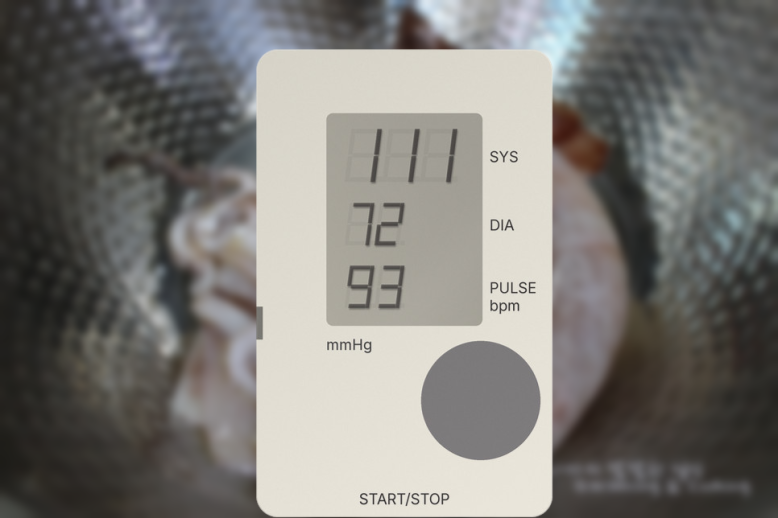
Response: 93
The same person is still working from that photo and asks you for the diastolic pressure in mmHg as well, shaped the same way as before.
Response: 72
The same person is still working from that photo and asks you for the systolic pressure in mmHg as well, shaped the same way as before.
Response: 111
